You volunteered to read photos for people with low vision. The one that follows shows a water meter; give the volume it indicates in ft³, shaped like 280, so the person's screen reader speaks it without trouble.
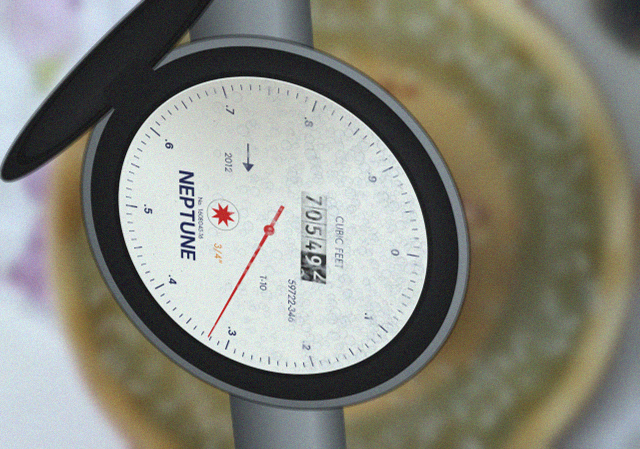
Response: 705492.32
